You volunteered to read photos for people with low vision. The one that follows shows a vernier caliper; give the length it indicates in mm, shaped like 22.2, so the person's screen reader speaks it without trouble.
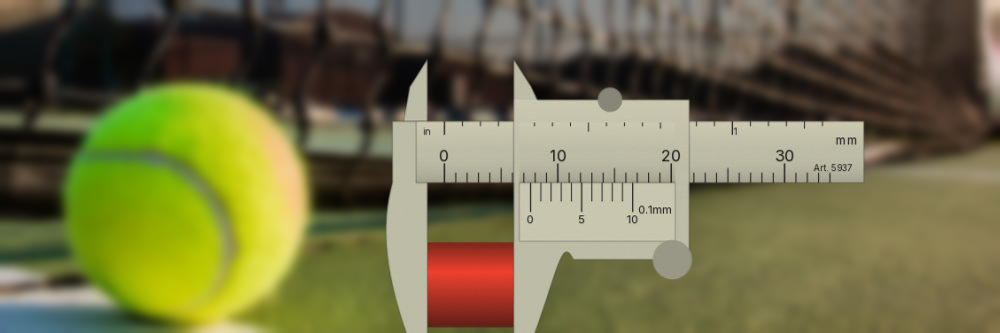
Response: 7.6
